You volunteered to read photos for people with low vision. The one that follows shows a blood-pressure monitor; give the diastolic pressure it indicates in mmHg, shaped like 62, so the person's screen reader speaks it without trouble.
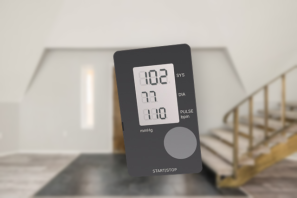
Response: 77
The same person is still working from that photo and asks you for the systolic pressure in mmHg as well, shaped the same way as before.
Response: 102
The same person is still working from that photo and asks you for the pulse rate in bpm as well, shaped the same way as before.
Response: 110
